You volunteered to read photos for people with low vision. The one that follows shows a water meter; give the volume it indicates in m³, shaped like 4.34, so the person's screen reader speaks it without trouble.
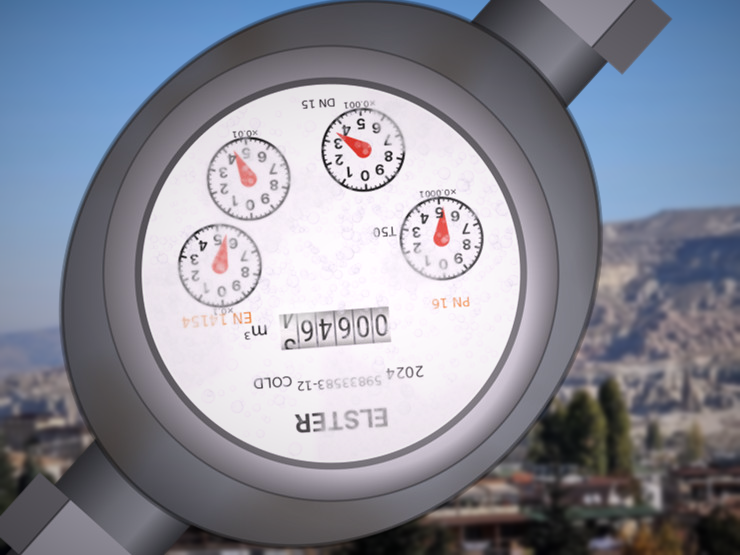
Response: 6463.5435
